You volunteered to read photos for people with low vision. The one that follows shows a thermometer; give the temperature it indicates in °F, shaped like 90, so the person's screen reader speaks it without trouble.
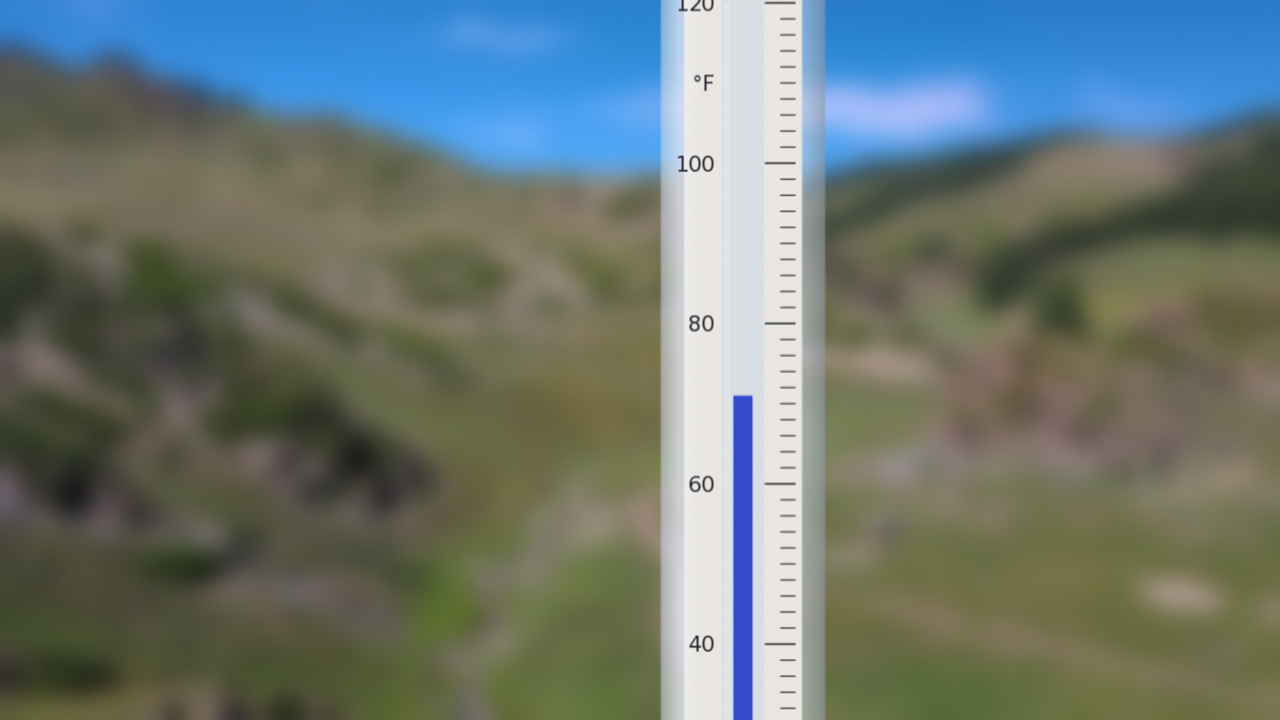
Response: 71
